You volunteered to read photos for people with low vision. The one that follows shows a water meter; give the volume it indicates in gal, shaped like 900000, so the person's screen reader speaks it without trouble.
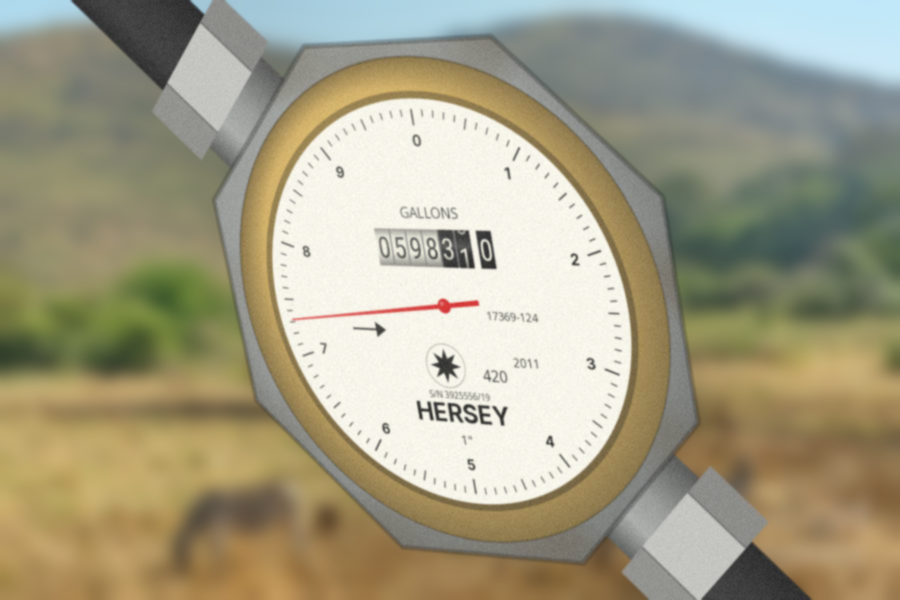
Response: 598307.3
